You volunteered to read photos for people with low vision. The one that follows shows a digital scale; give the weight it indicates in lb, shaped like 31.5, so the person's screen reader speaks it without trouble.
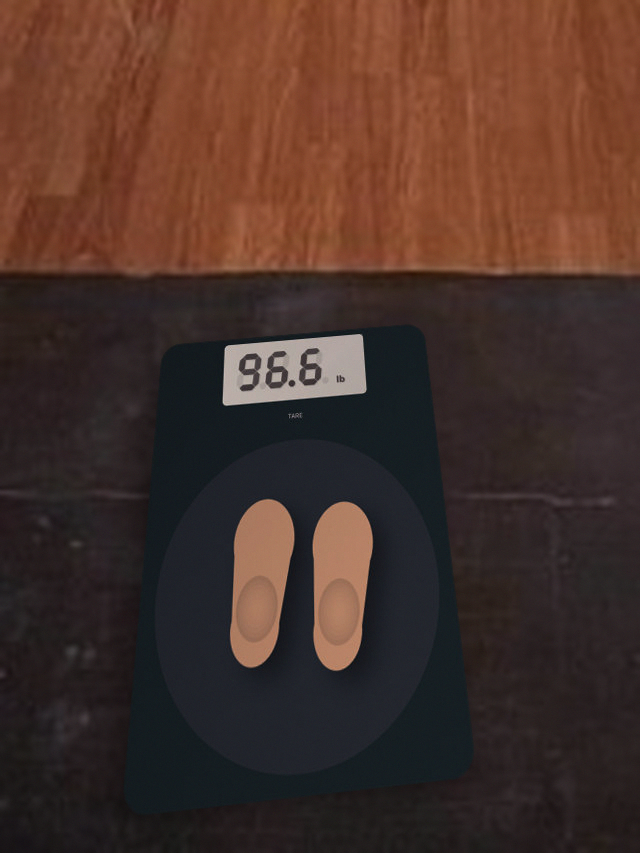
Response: 96.6
